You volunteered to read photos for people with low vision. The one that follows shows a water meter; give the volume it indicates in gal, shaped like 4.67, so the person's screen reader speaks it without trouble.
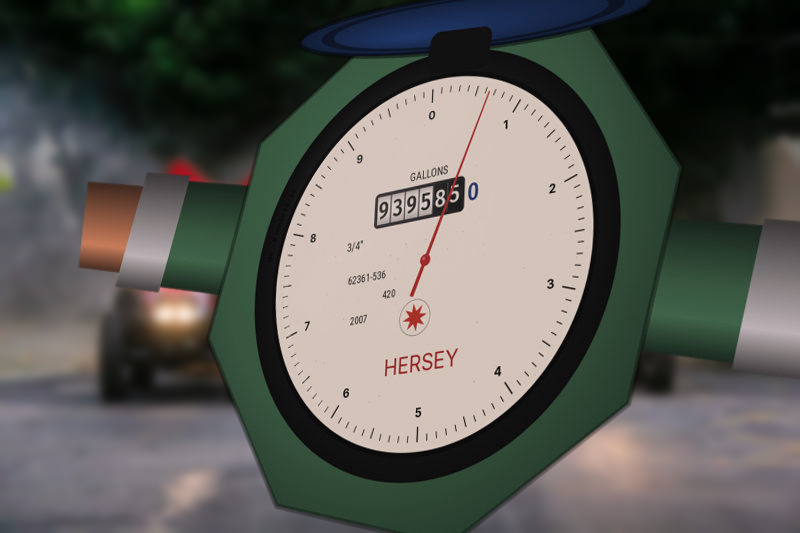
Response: 9395850.6
